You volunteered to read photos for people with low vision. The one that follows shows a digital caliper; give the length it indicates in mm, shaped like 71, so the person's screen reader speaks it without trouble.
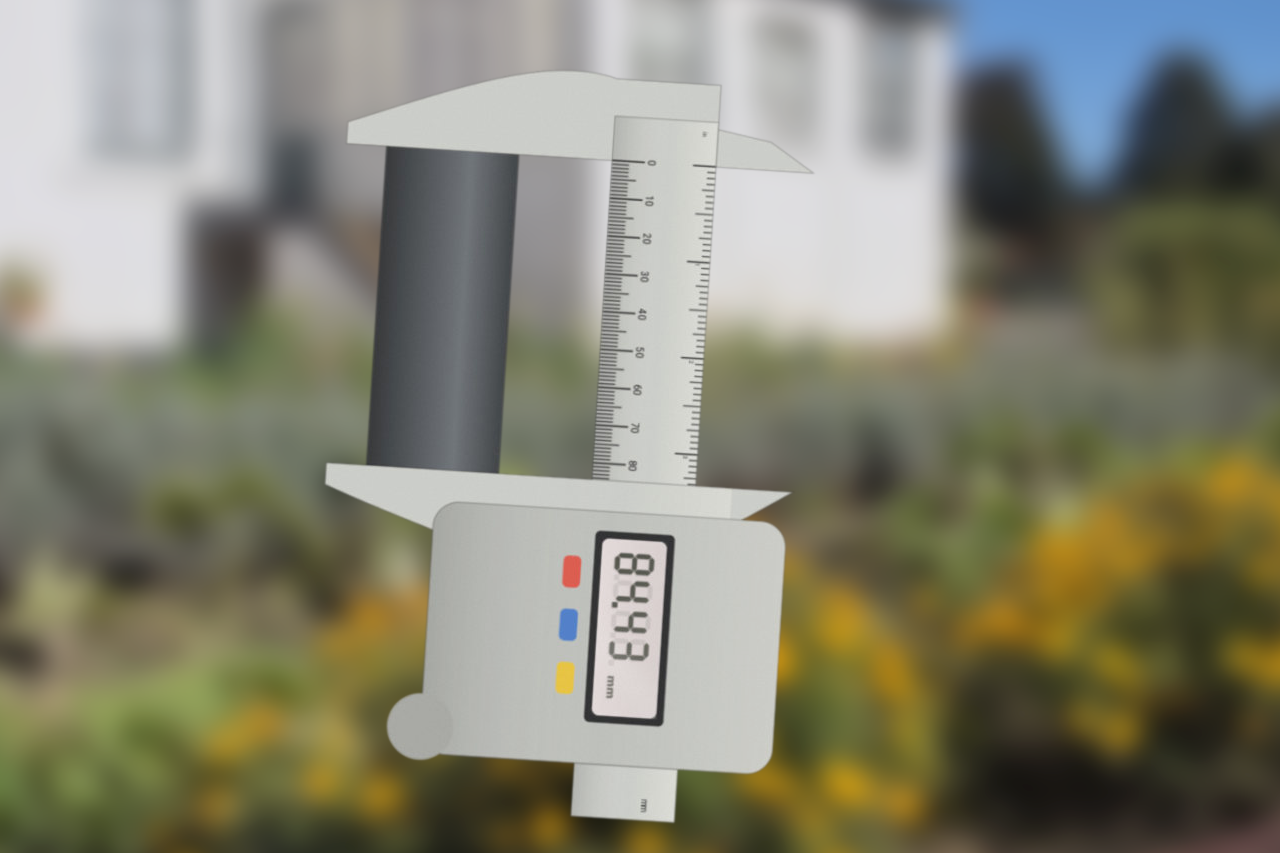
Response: 84.43
